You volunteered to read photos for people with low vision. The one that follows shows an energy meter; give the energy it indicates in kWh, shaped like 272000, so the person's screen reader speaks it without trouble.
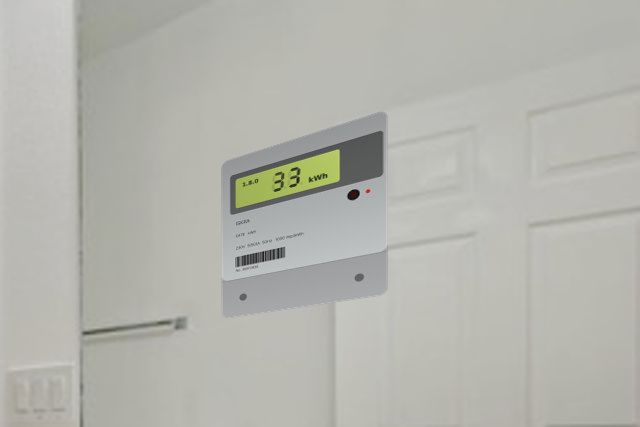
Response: 33
